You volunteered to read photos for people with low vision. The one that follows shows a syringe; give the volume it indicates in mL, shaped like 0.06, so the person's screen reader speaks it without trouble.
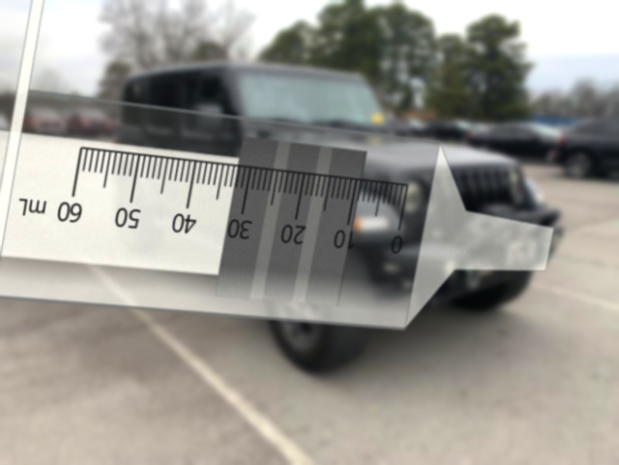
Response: 9
